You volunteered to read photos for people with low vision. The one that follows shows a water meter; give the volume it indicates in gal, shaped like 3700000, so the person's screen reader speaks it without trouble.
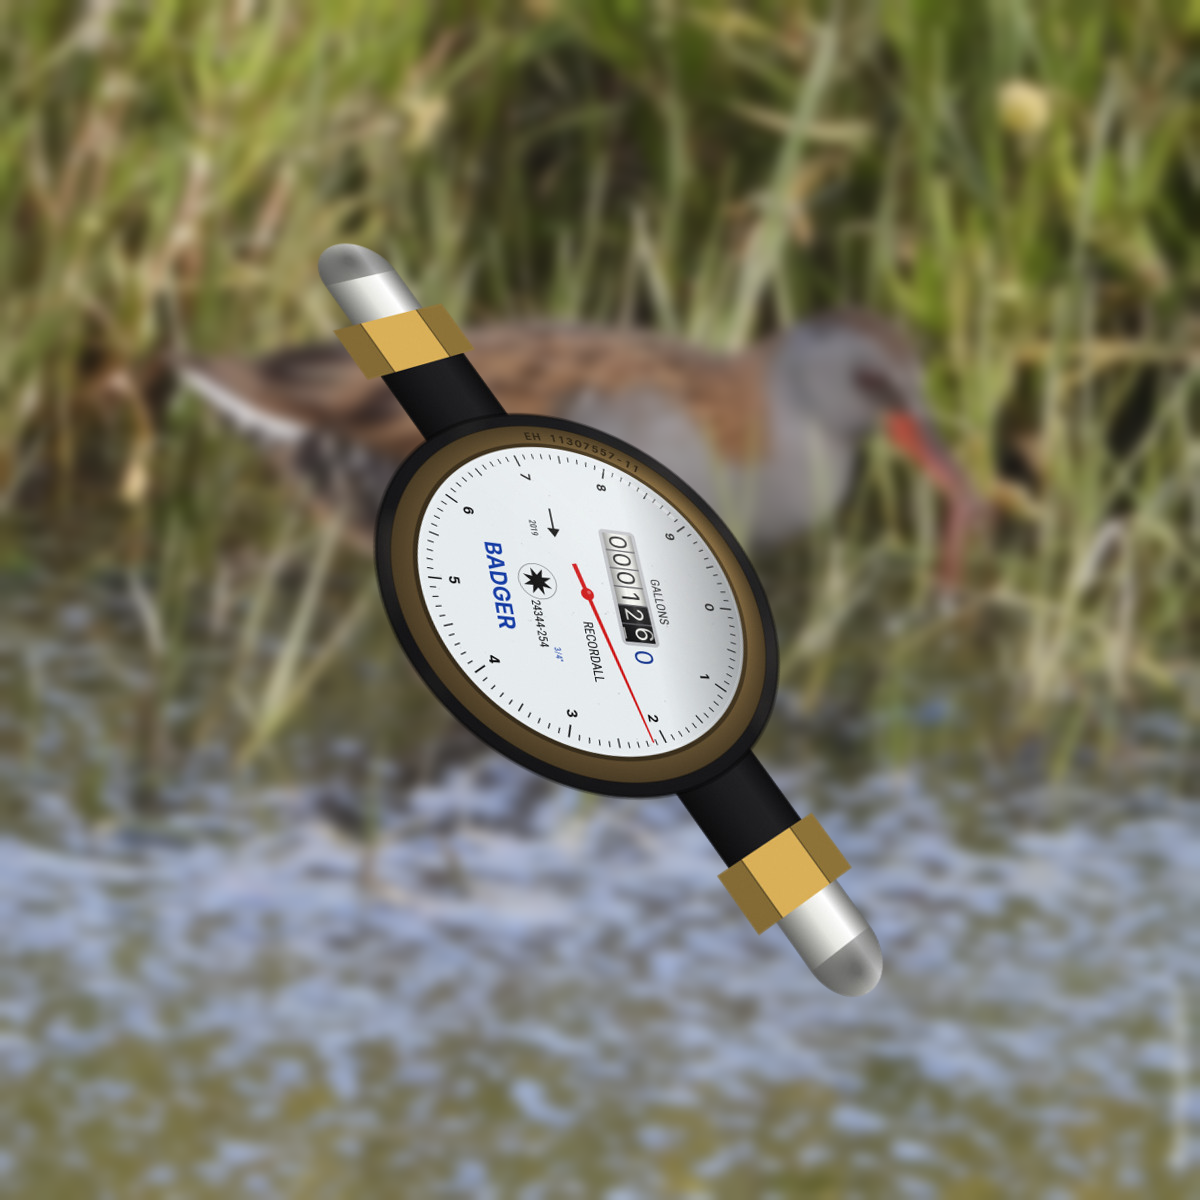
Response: 1262.1
